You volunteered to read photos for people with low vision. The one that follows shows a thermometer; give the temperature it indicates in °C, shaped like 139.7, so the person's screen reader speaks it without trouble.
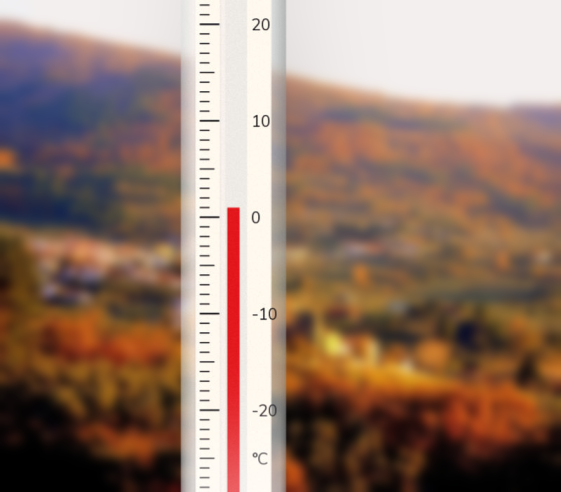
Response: 1
